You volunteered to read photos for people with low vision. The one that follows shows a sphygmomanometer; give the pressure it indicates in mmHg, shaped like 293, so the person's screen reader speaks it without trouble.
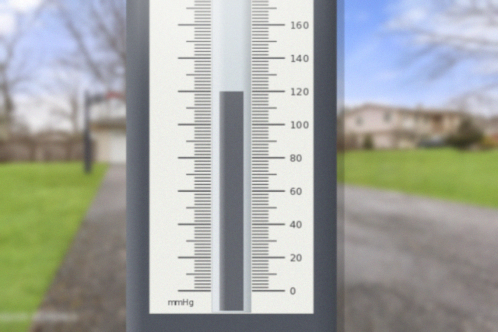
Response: 120
